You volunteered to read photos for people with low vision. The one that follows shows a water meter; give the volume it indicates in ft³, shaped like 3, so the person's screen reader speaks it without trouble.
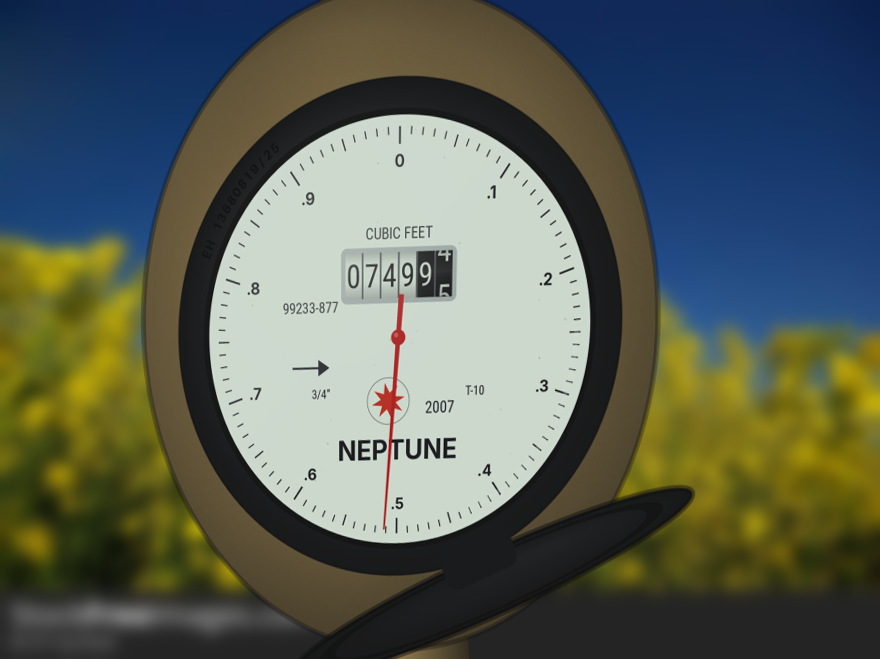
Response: 74994.51
